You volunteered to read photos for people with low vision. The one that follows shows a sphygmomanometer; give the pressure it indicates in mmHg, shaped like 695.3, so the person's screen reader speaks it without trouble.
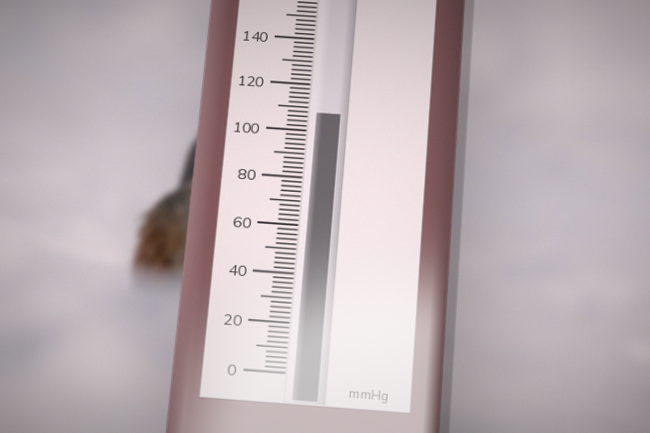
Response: 108
